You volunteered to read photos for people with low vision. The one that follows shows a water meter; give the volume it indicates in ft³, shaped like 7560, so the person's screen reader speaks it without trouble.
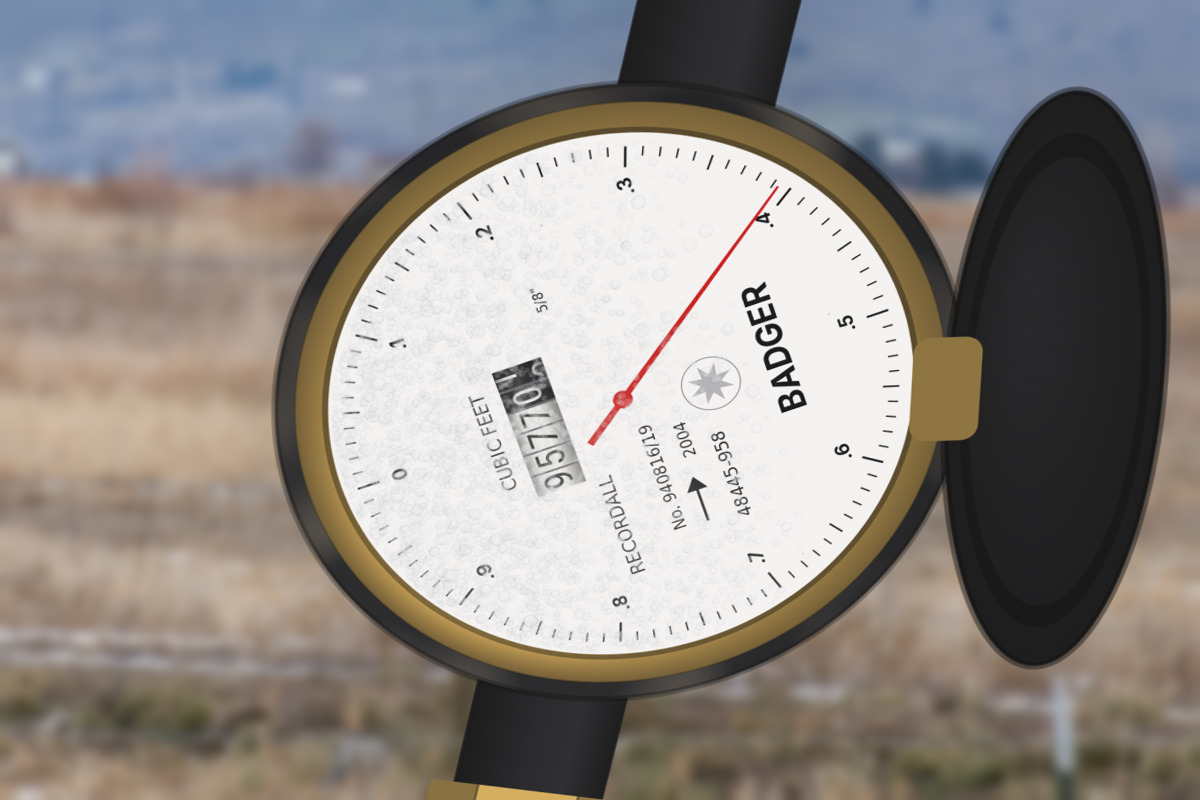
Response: 957701.39
